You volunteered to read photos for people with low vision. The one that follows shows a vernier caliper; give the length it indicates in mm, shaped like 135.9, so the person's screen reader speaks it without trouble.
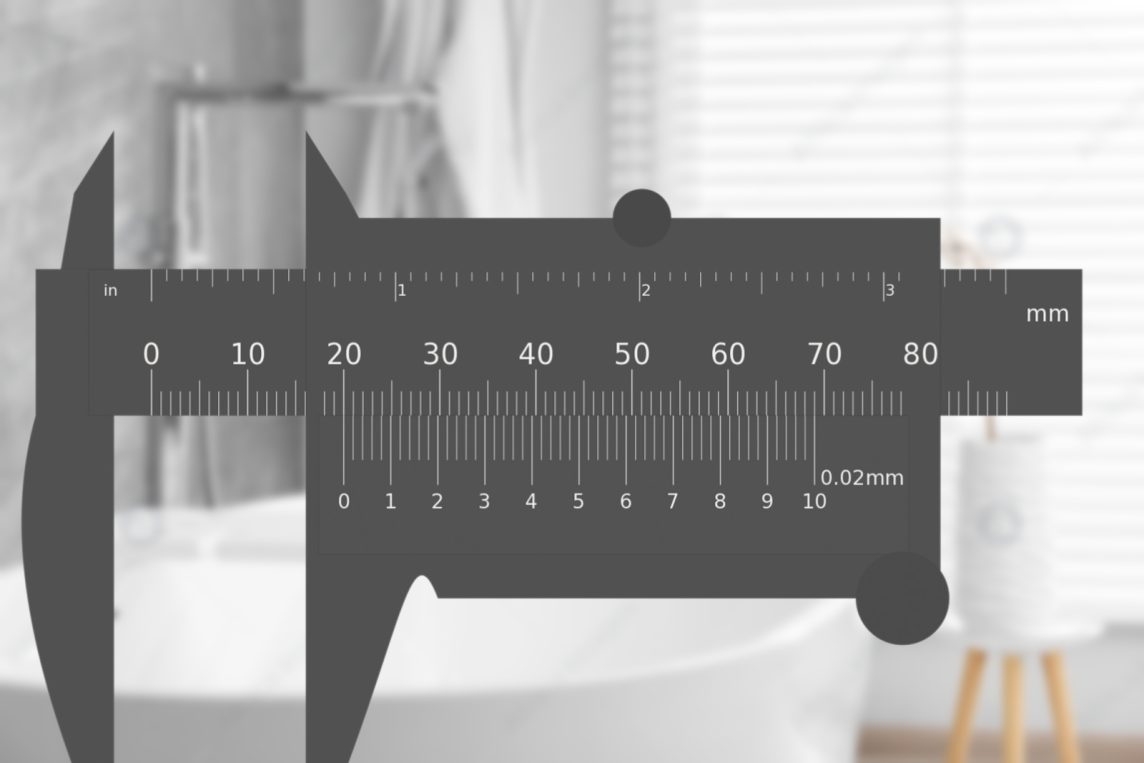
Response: 20.0
